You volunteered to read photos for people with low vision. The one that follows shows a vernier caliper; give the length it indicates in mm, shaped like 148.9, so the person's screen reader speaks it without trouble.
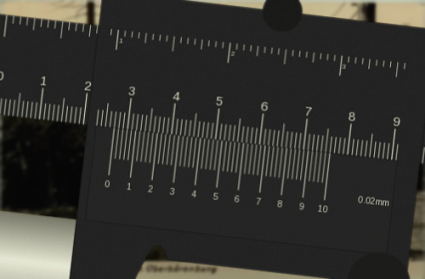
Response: 27.0
